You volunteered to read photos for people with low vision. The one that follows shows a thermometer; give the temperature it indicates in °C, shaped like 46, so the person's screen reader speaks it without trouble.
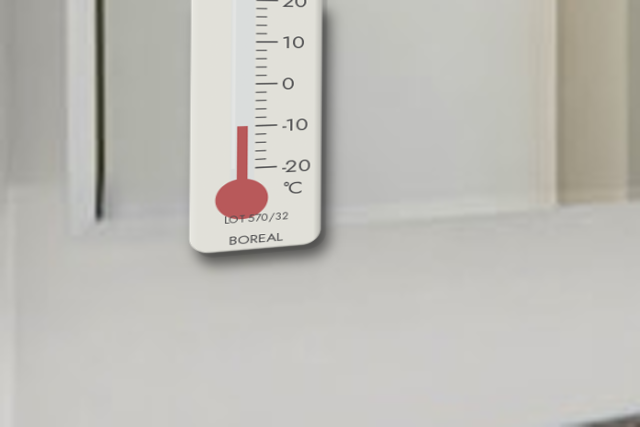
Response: -10
